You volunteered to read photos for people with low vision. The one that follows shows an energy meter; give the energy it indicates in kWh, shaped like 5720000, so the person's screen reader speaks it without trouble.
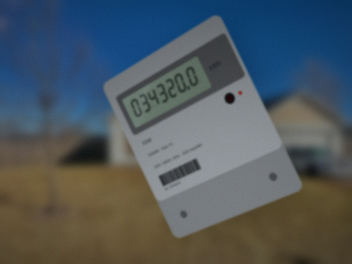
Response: 34320.0
